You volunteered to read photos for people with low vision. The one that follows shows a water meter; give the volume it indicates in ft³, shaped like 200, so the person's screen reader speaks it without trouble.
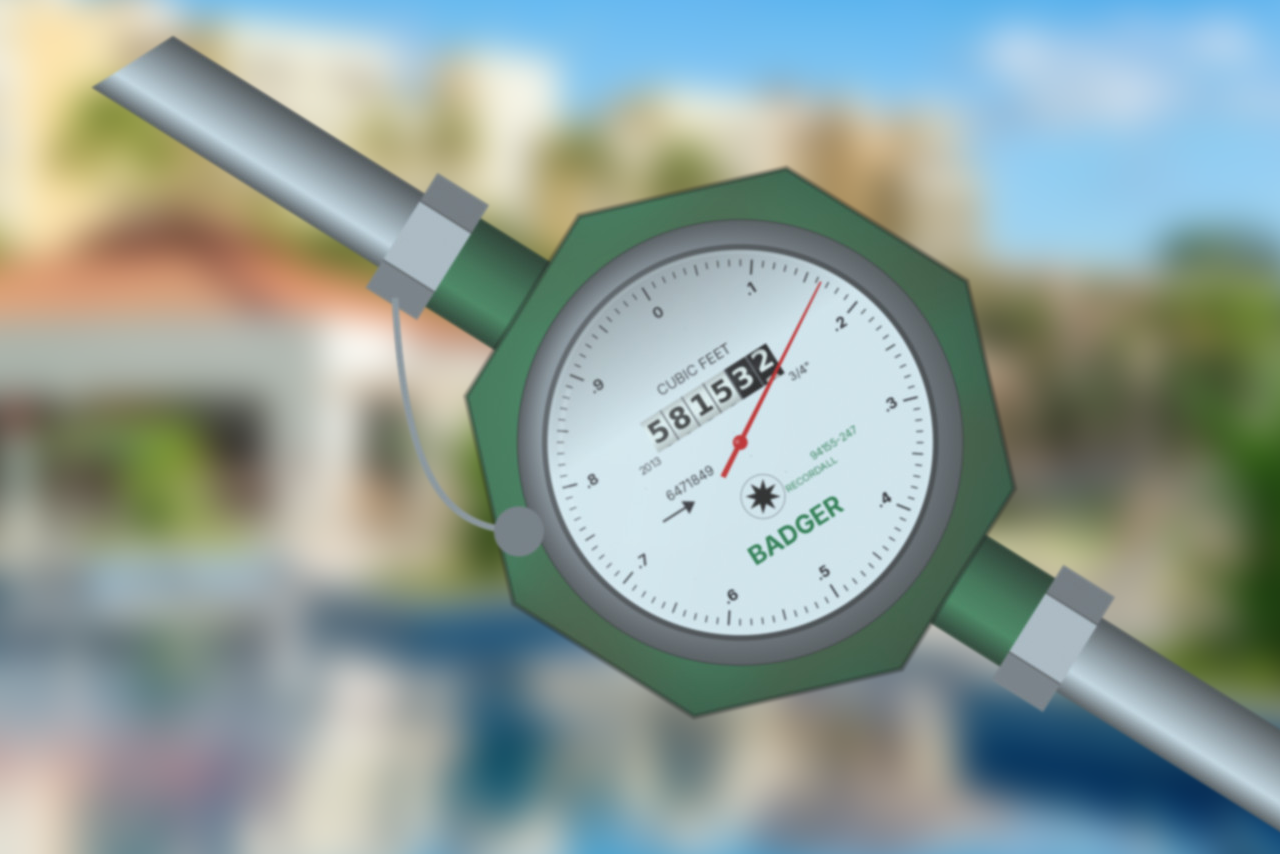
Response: 581532.16
